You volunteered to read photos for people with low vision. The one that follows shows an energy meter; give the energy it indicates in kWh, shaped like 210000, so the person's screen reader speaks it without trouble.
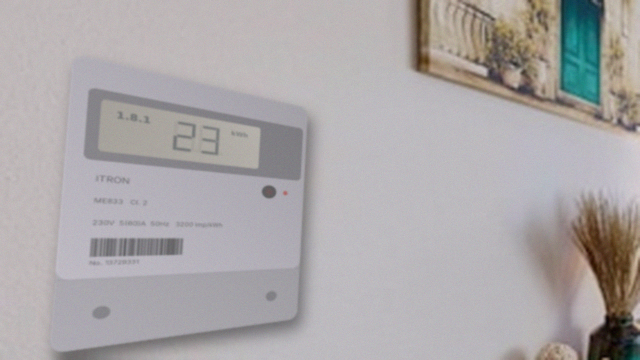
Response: 23
